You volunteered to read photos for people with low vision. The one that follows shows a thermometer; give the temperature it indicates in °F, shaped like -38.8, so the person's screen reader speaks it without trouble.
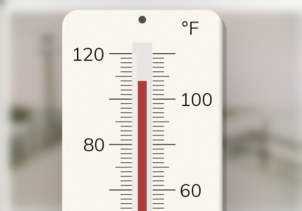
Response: 108
